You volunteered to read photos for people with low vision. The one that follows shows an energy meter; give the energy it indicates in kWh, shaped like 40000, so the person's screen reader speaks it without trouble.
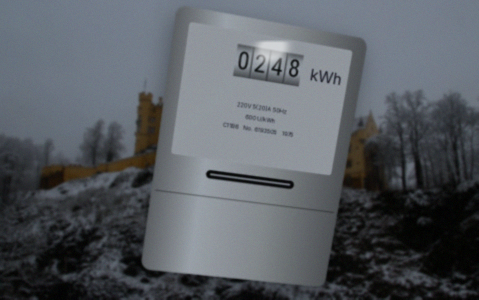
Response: 248
